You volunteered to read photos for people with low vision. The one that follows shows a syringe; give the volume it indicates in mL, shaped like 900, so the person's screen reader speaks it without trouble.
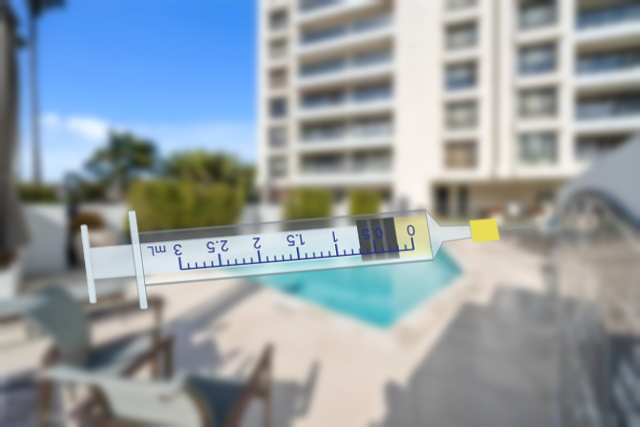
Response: 0.2
